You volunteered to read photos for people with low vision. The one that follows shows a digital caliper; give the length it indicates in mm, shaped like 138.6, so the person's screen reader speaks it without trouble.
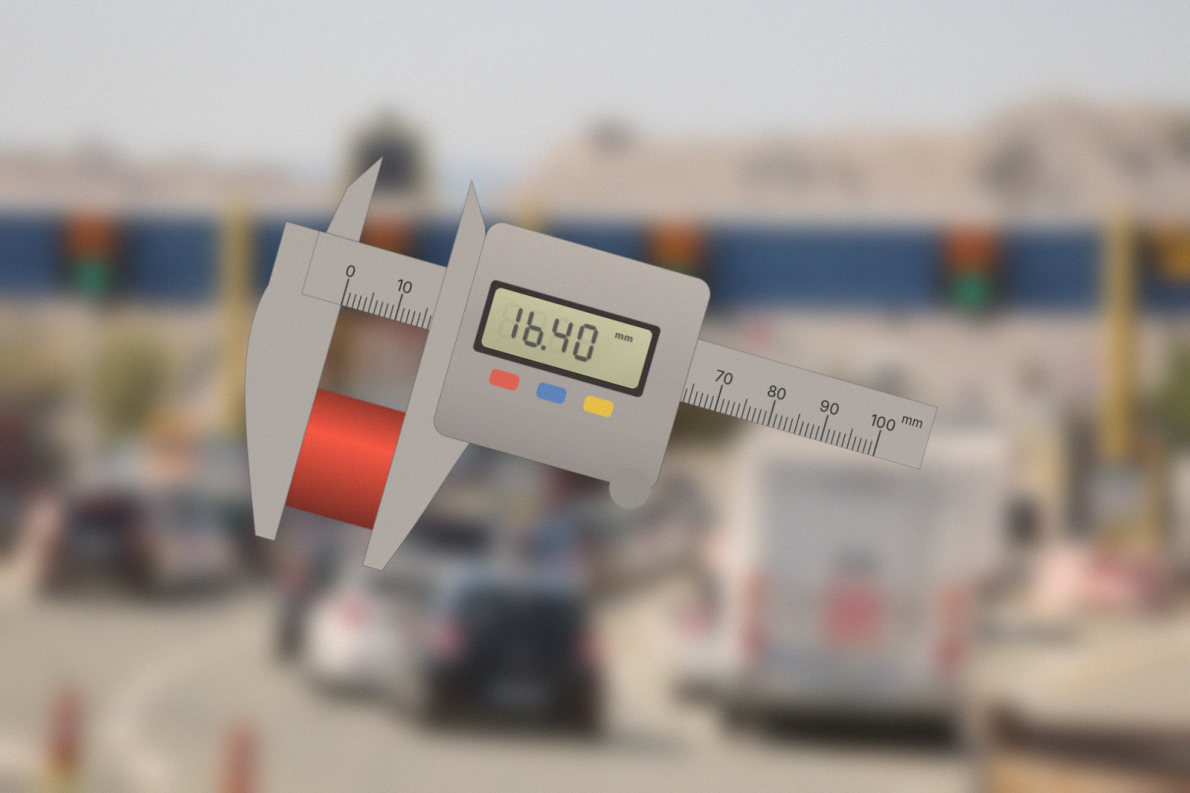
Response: 16.40
